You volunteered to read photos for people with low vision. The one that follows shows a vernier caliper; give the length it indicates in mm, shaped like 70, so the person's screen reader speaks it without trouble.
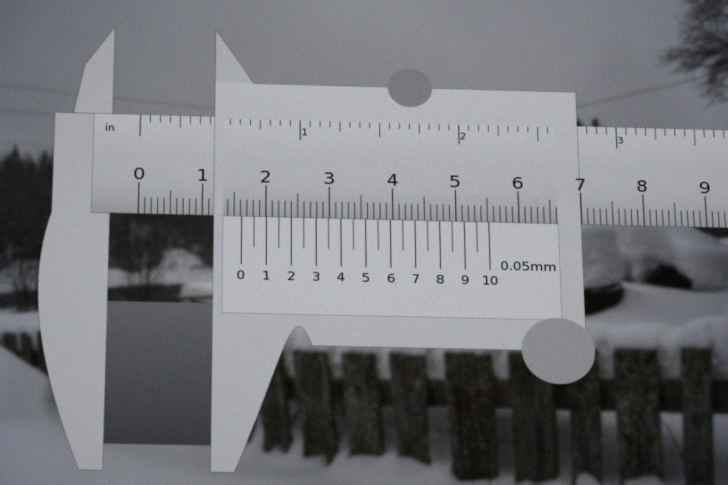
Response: 16.2
